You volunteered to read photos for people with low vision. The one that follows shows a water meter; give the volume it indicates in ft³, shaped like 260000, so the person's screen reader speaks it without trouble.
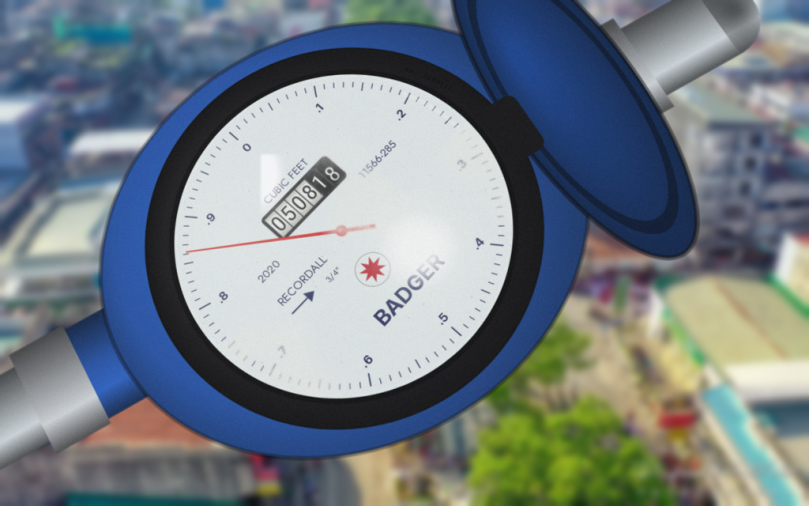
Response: 50817.86
